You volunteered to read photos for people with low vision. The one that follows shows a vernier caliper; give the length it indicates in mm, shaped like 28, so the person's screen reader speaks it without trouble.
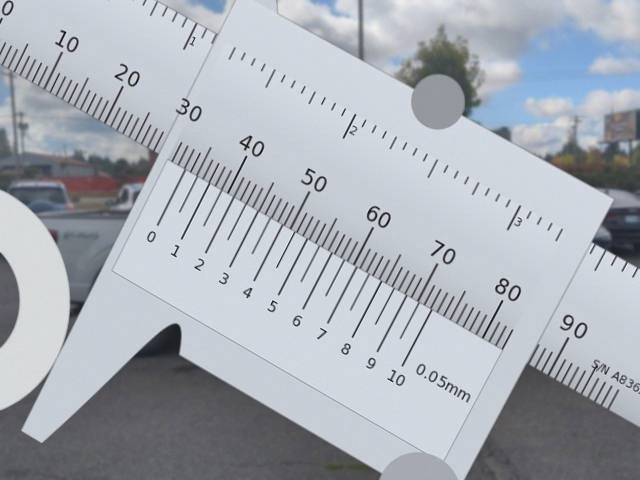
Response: 33.2
